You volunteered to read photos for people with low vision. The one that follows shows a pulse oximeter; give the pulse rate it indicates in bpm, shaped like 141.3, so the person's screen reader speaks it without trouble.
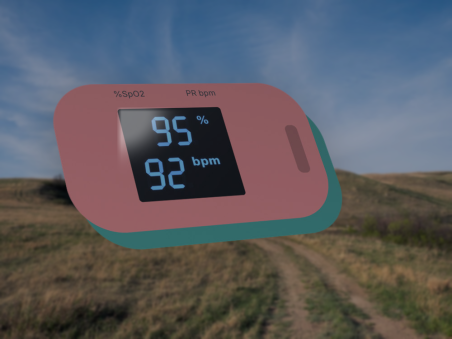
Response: 92
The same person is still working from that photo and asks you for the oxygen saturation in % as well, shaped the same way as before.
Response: 95
